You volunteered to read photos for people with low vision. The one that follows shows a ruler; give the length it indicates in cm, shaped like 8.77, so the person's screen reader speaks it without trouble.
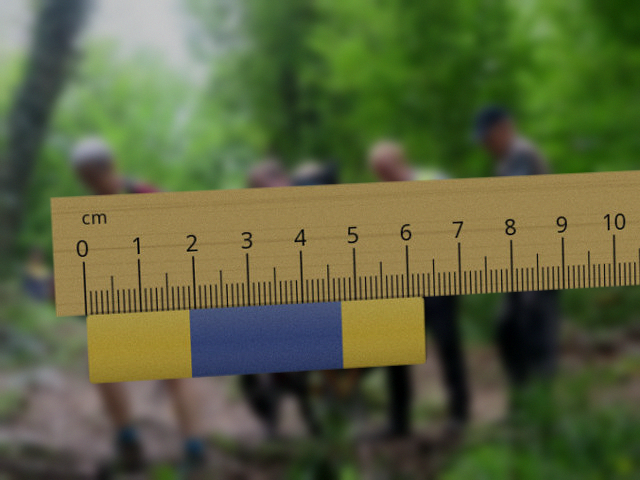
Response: 6.3
